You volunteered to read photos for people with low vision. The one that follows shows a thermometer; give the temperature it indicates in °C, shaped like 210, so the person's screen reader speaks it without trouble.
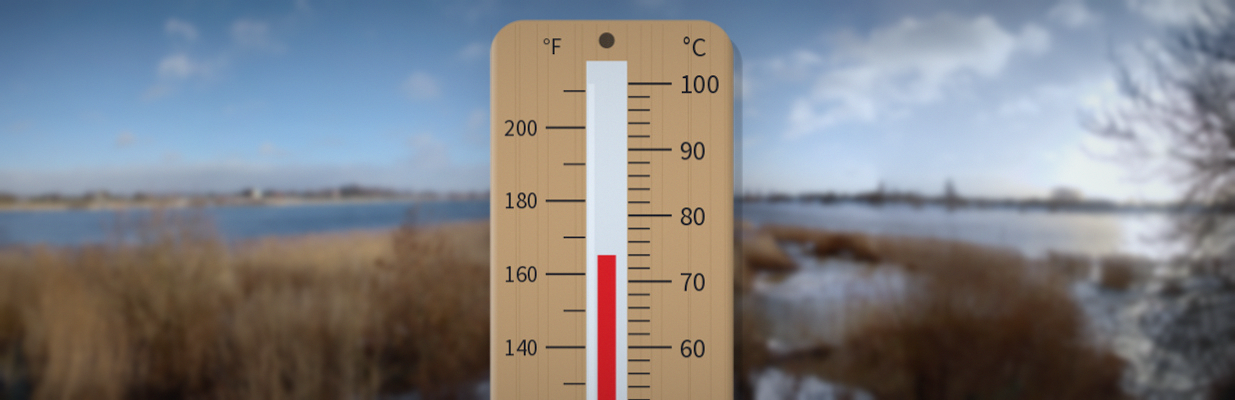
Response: 74
